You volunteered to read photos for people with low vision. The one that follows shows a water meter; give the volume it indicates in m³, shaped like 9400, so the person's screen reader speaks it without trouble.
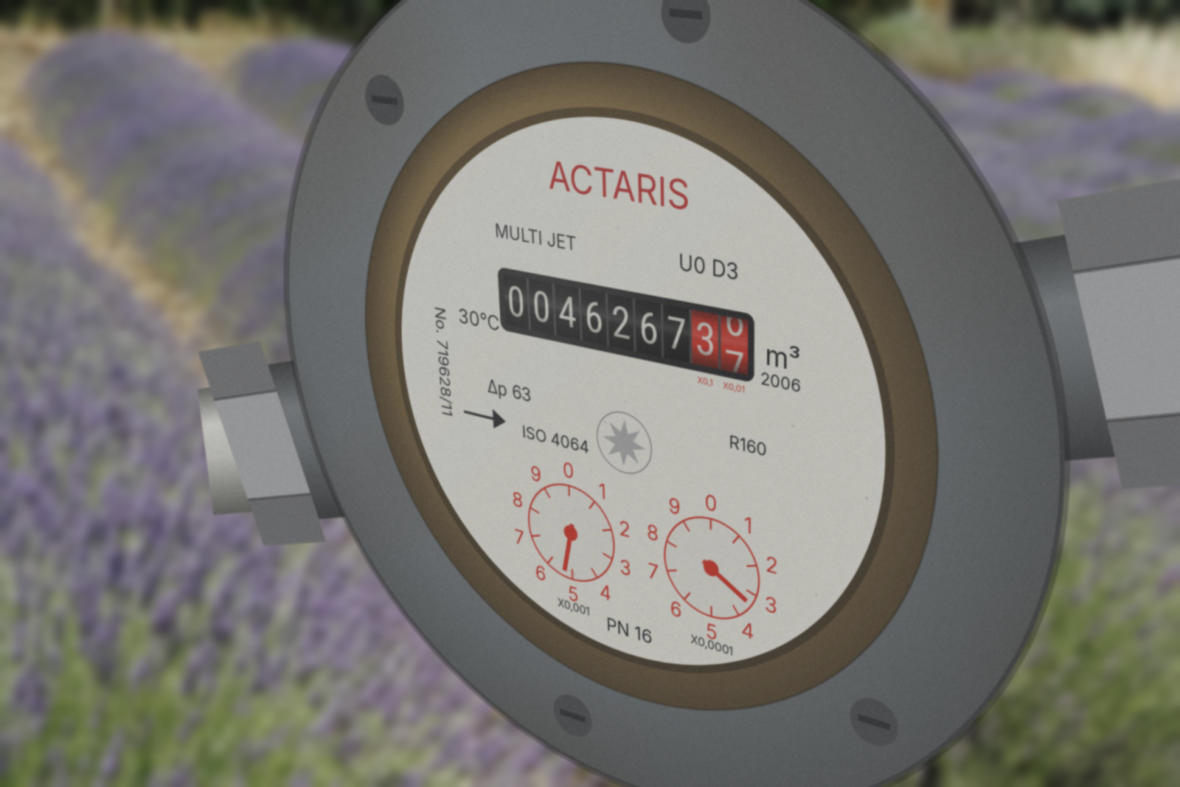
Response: 46267.3653
